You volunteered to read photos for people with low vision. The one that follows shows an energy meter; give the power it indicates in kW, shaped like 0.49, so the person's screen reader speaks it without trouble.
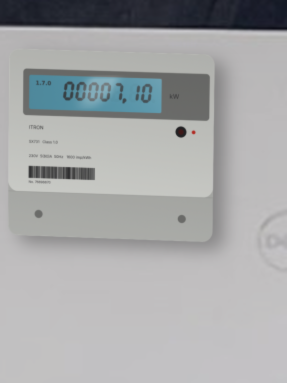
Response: 7.10
